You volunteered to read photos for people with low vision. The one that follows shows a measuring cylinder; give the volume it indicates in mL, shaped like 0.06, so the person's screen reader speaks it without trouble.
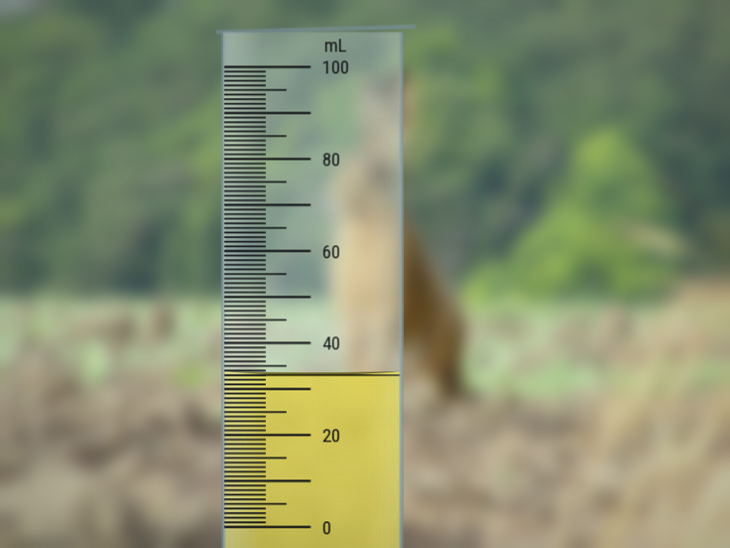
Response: 33
